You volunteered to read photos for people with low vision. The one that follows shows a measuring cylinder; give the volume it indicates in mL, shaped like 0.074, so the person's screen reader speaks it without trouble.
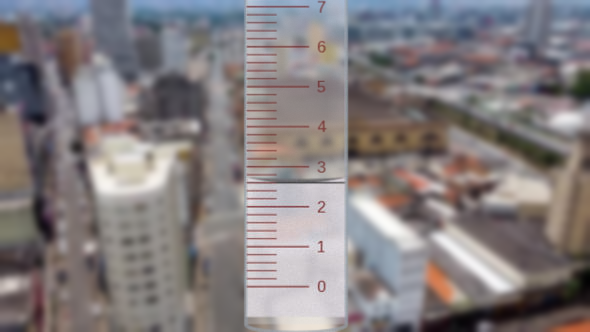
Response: 2.6
